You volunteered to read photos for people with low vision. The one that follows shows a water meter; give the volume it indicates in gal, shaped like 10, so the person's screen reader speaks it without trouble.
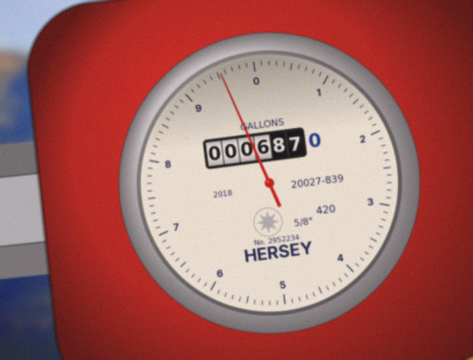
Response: 6869.5
